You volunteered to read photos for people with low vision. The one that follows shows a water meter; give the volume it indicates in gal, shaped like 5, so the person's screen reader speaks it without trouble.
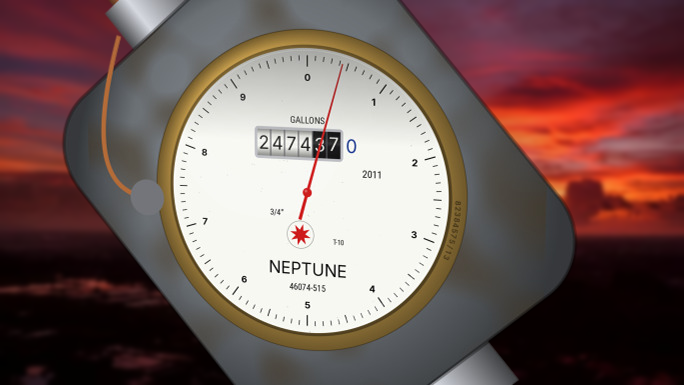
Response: 2474370.4
